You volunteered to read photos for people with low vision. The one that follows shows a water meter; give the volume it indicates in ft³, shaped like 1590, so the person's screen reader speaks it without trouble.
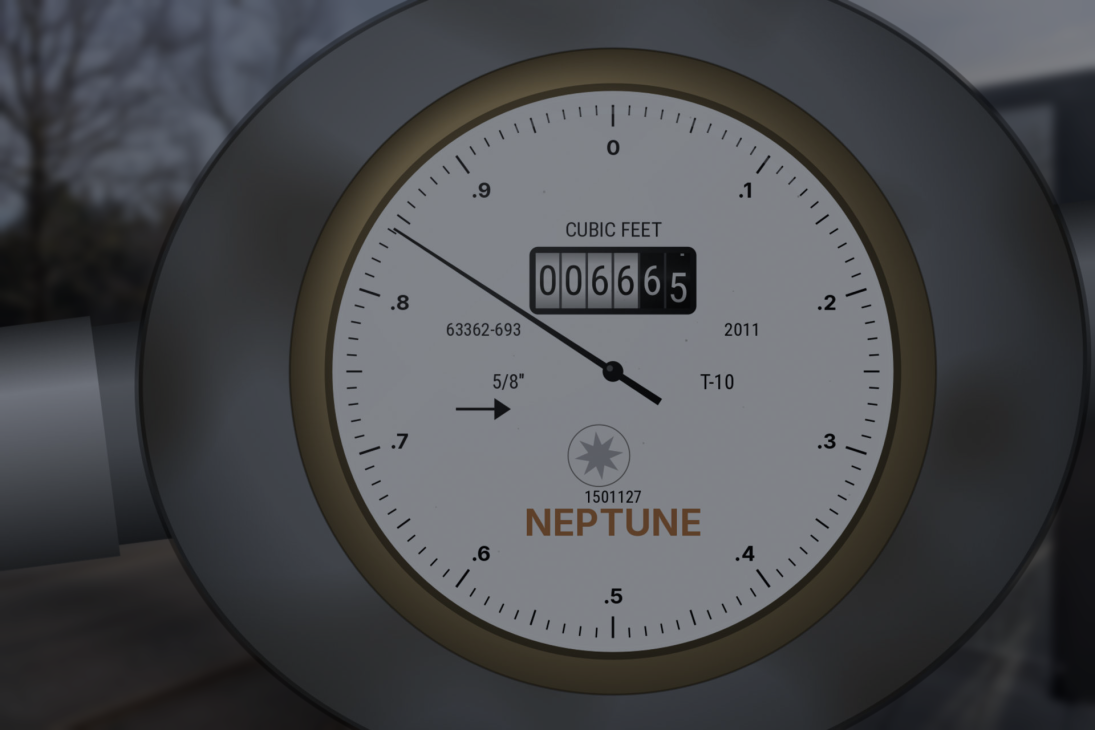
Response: 6664.84
